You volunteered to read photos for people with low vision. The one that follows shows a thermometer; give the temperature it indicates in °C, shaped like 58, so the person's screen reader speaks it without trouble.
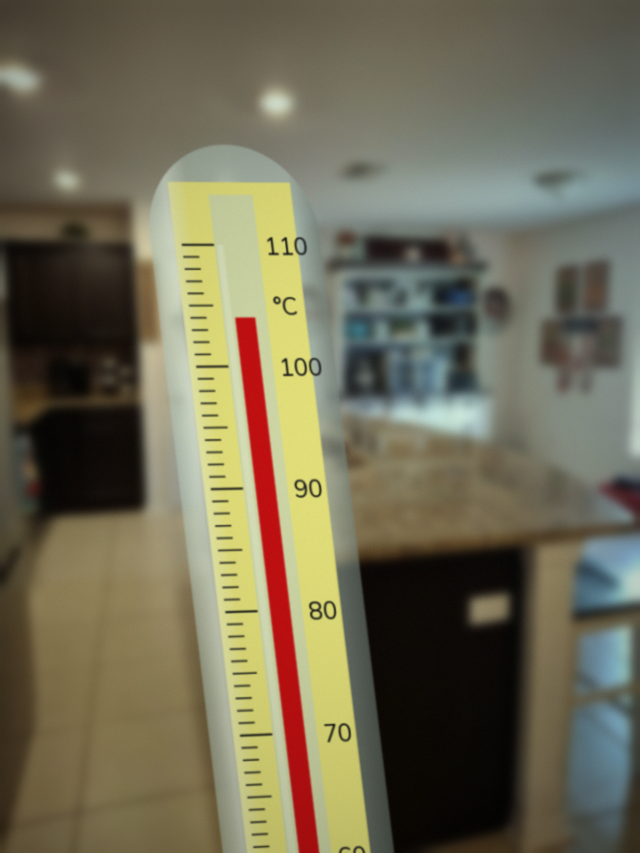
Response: 104
